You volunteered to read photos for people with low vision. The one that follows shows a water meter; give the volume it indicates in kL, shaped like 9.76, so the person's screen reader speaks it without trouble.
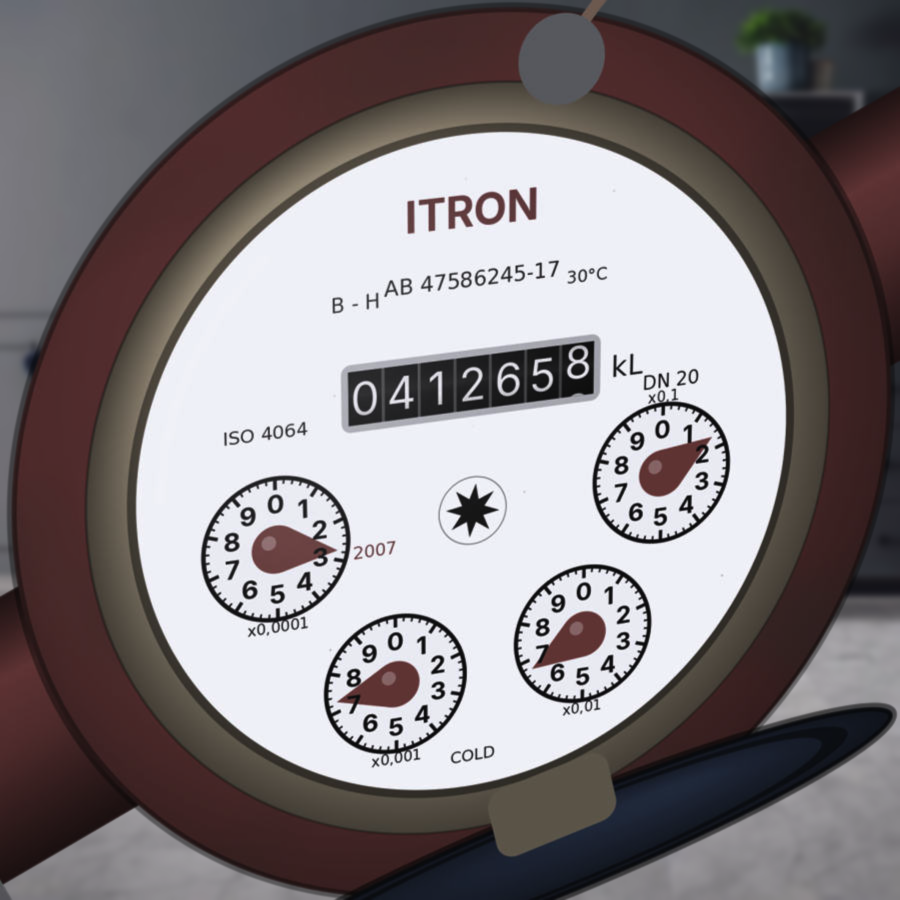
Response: 412658.1672
